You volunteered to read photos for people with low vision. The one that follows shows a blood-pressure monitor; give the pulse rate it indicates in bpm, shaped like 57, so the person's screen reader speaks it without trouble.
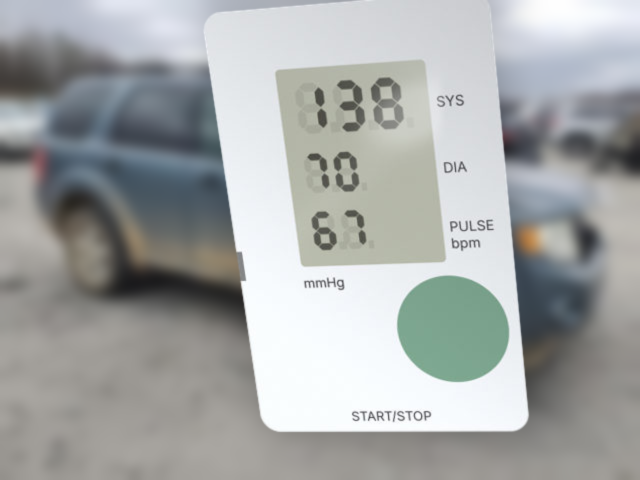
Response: 67
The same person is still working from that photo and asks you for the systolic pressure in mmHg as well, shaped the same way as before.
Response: 138
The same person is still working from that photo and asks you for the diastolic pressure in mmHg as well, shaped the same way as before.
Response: 70
